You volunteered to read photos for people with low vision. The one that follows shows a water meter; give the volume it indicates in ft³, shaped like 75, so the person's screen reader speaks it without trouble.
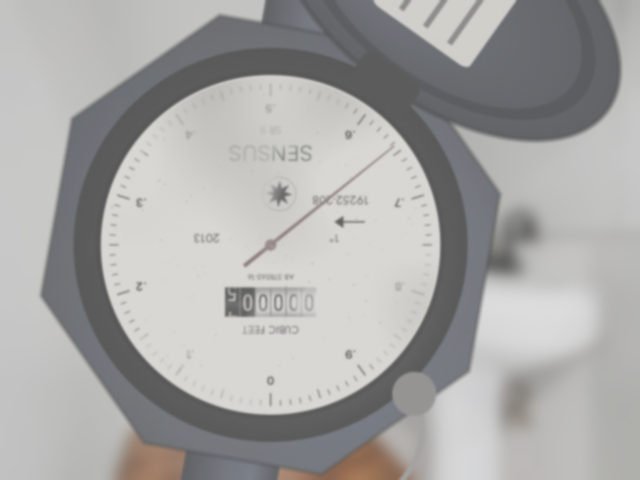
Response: 4.64
